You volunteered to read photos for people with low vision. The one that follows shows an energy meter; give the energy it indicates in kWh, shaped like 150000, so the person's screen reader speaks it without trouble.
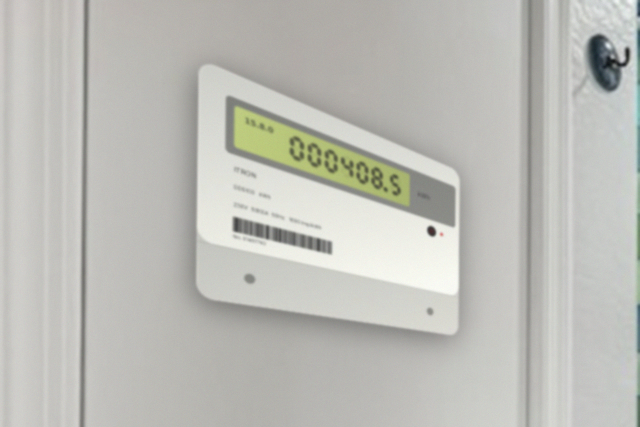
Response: 408.5
